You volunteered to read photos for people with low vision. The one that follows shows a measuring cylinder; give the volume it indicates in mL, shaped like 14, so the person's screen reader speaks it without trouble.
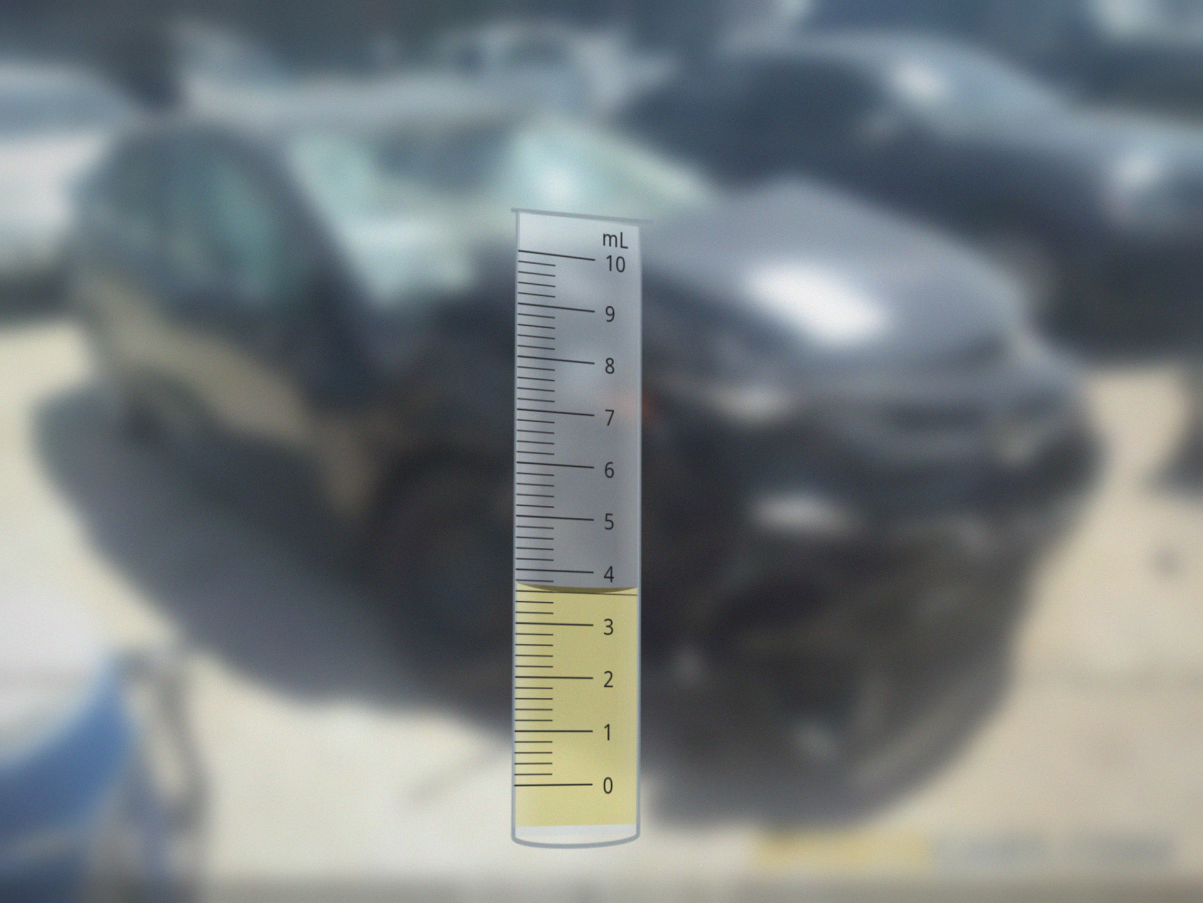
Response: 3.6
